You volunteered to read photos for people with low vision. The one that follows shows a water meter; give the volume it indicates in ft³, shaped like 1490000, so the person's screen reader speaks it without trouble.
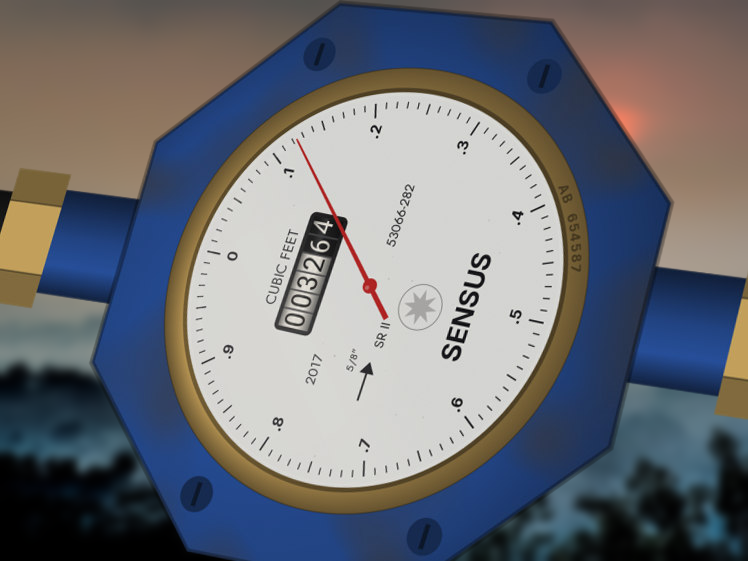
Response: 3264.12
